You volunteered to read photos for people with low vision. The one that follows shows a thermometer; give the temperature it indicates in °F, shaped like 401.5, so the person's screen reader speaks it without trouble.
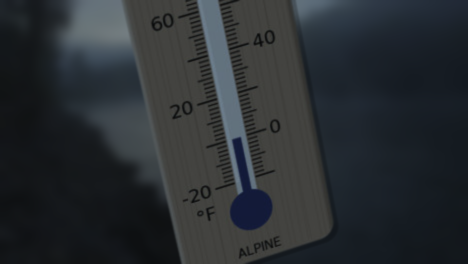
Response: 0
